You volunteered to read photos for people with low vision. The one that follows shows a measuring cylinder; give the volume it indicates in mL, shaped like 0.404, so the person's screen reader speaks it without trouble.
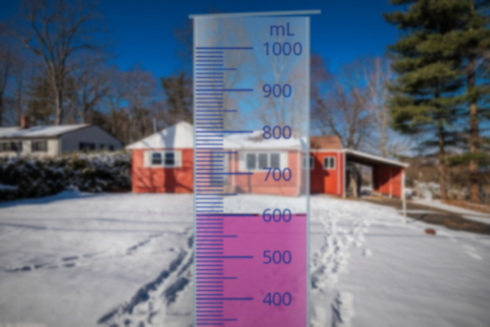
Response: 600
